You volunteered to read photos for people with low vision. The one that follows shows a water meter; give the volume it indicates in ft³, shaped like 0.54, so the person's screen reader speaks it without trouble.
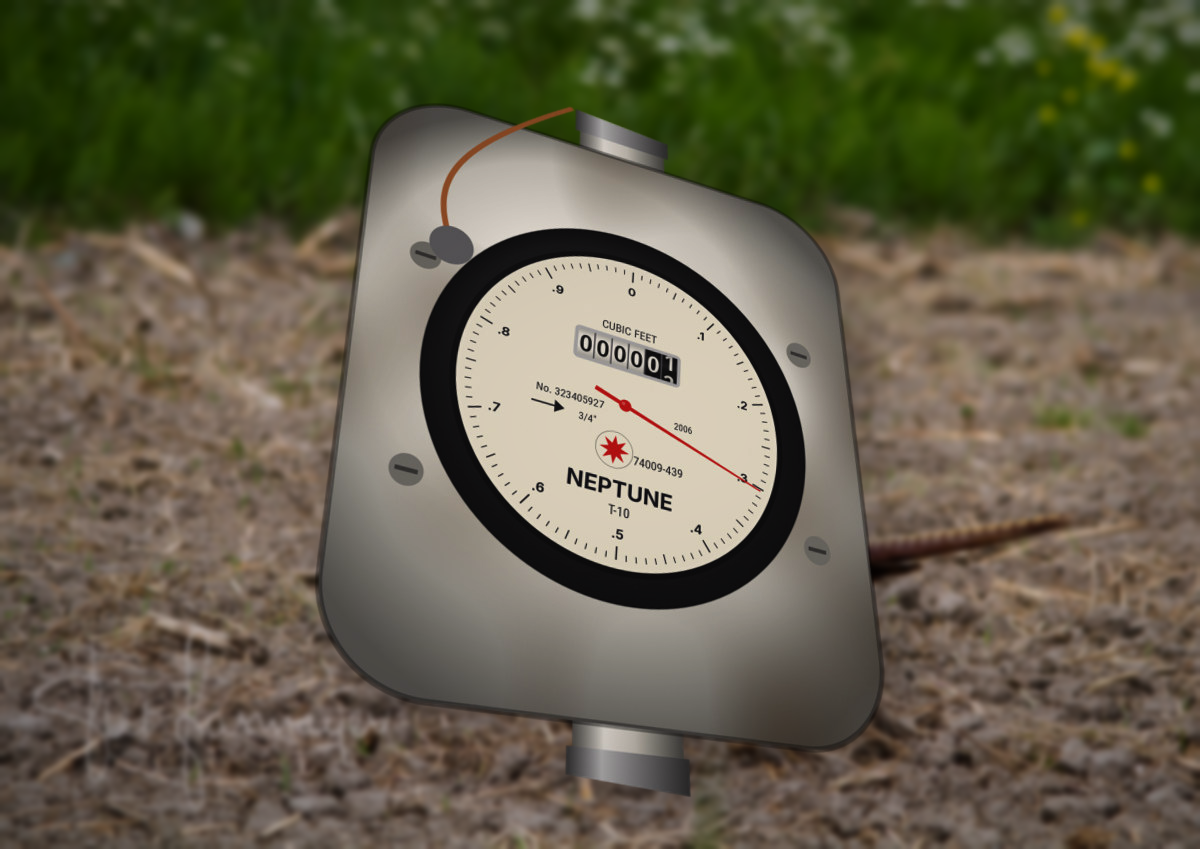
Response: 1.30
